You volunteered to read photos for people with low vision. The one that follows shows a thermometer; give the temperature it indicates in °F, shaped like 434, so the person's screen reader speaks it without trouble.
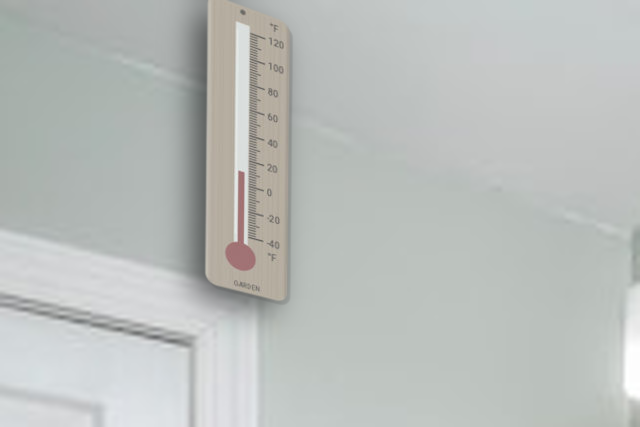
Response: 10
